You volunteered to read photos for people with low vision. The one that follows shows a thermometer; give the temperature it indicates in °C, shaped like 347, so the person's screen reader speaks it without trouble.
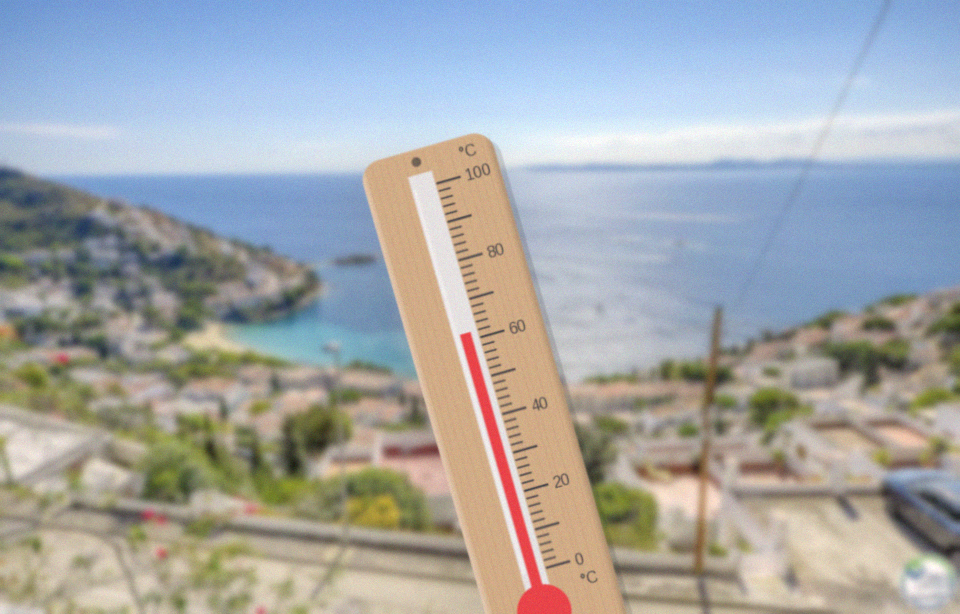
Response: 62
